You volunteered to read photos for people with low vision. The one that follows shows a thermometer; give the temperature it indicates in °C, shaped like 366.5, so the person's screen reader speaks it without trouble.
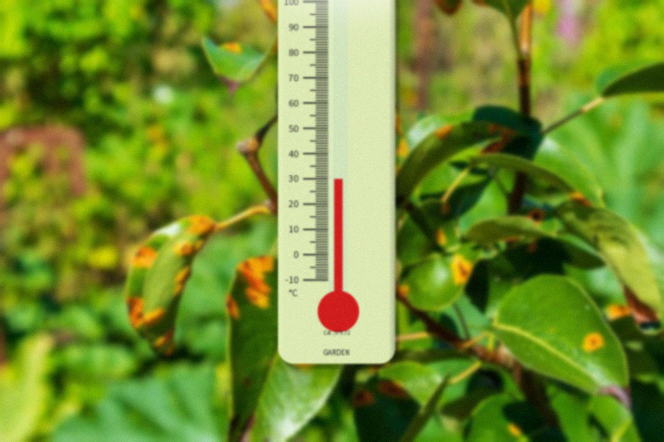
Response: 30
